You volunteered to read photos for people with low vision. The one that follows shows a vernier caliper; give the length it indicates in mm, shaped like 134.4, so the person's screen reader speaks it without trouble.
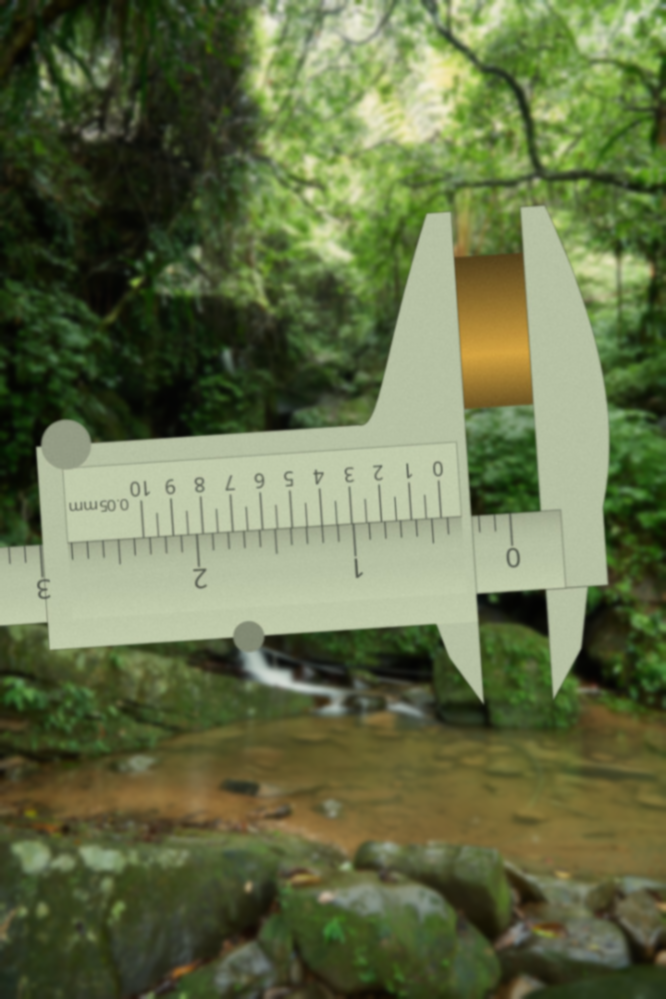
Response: 4.4
